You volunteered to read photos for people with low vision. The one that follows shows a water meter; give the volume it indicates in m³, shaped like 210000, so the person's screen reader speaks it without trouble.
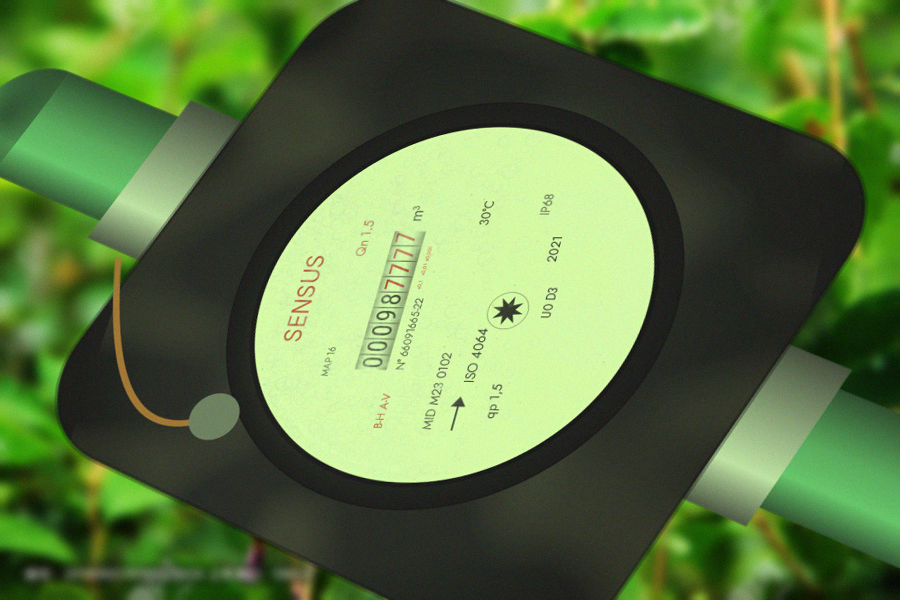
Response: 98.7777
